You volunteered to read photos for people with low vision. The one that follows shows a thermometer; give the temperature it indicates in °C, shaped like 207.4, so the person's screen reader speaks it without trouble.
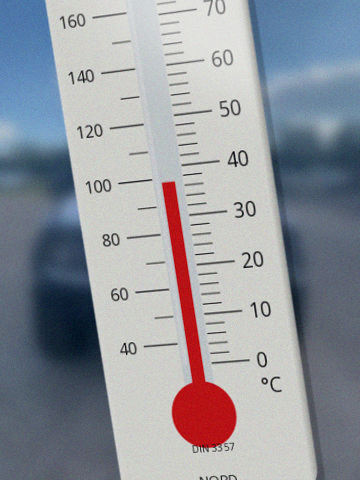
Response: 37
